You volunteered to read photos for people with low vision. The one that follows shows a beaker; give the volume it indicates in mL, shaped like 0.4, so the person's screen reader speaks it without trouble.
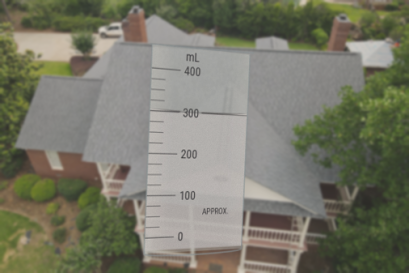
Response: 300
